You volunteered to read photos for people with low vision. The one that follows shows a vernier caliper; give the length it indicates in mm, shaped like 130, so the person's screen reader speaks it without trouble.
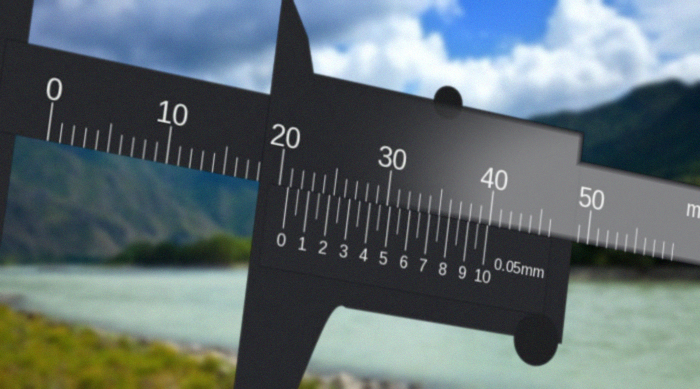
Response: 20.8
